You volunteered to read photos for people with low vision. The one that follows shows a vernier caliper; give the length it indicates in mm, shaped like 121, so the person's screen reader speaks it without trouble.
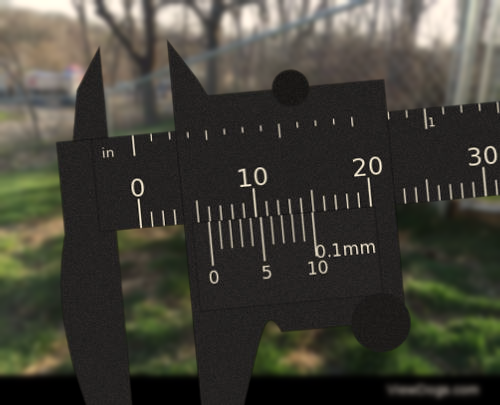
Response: 5.9
